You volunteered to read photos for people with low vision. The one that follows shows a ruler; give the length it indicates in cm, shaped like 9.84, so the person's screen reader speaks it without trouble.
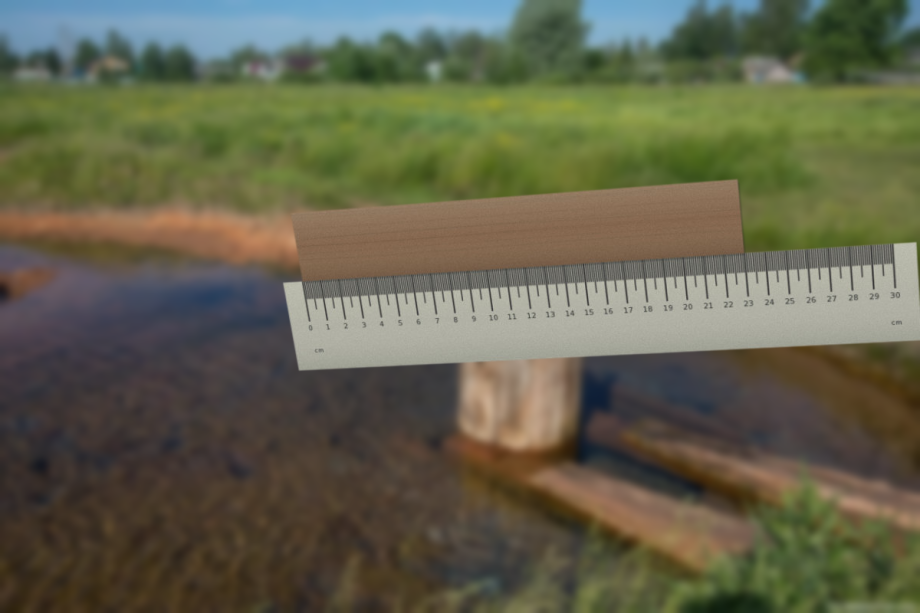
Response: 23
